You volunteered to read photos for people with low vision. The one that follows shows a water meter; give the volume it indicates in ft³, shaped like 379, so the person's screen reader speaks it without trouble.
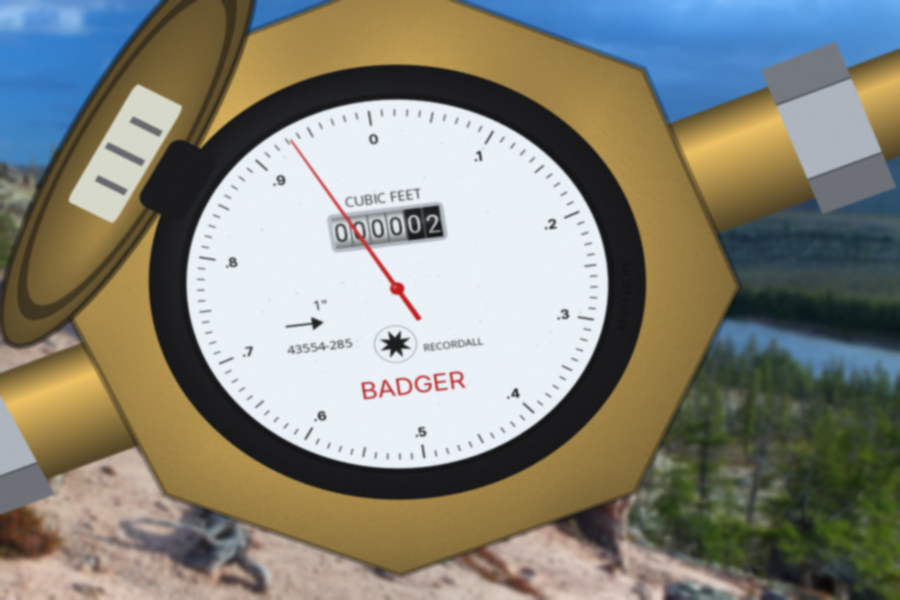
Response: 1.93
